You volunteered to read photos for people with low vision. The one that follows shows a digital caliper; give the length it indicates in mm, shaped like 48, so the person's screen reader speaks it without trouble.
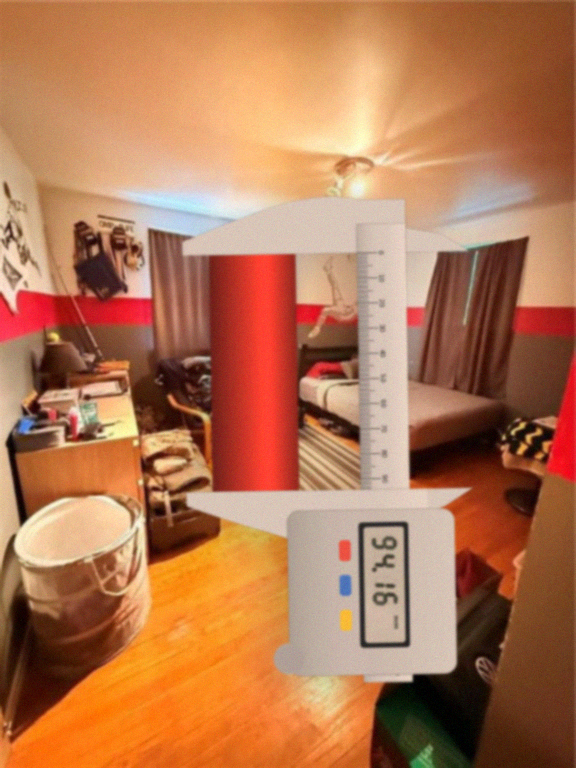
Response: 94.16
